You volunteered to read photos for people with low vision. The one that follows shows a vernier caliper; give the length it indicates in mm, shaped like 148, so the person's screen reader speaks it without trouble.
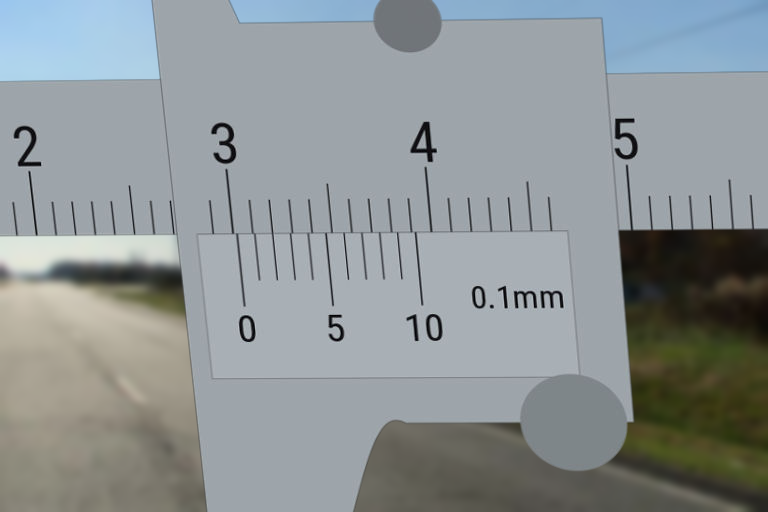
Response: 30.2
